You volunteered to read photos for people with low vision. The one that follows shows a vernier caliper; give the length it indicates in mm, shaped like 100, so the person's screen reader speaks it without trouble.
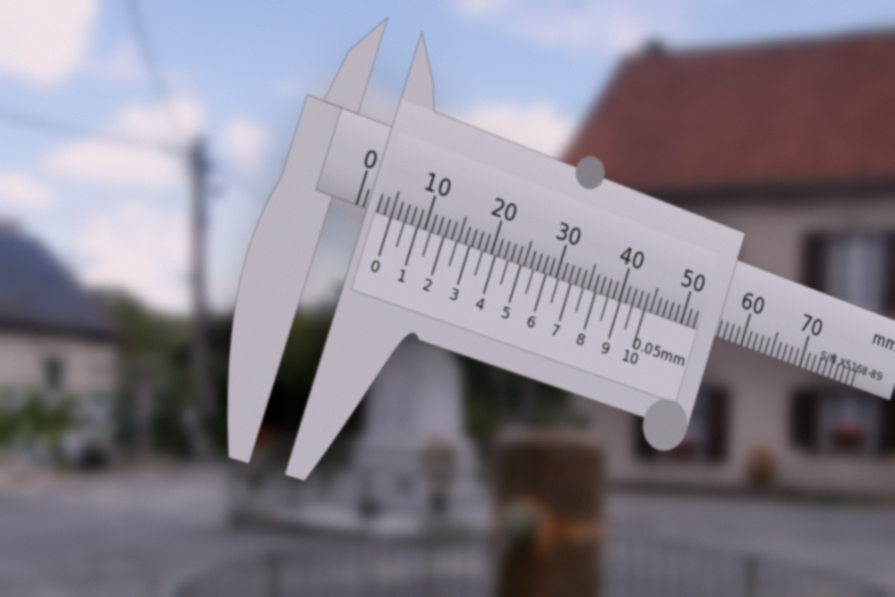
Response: 5.0
